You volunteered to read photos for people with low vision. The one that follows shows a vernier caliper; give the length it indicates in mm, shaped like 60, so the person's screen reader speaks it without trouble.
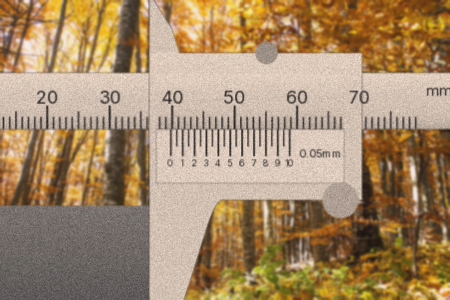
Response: 39.8
